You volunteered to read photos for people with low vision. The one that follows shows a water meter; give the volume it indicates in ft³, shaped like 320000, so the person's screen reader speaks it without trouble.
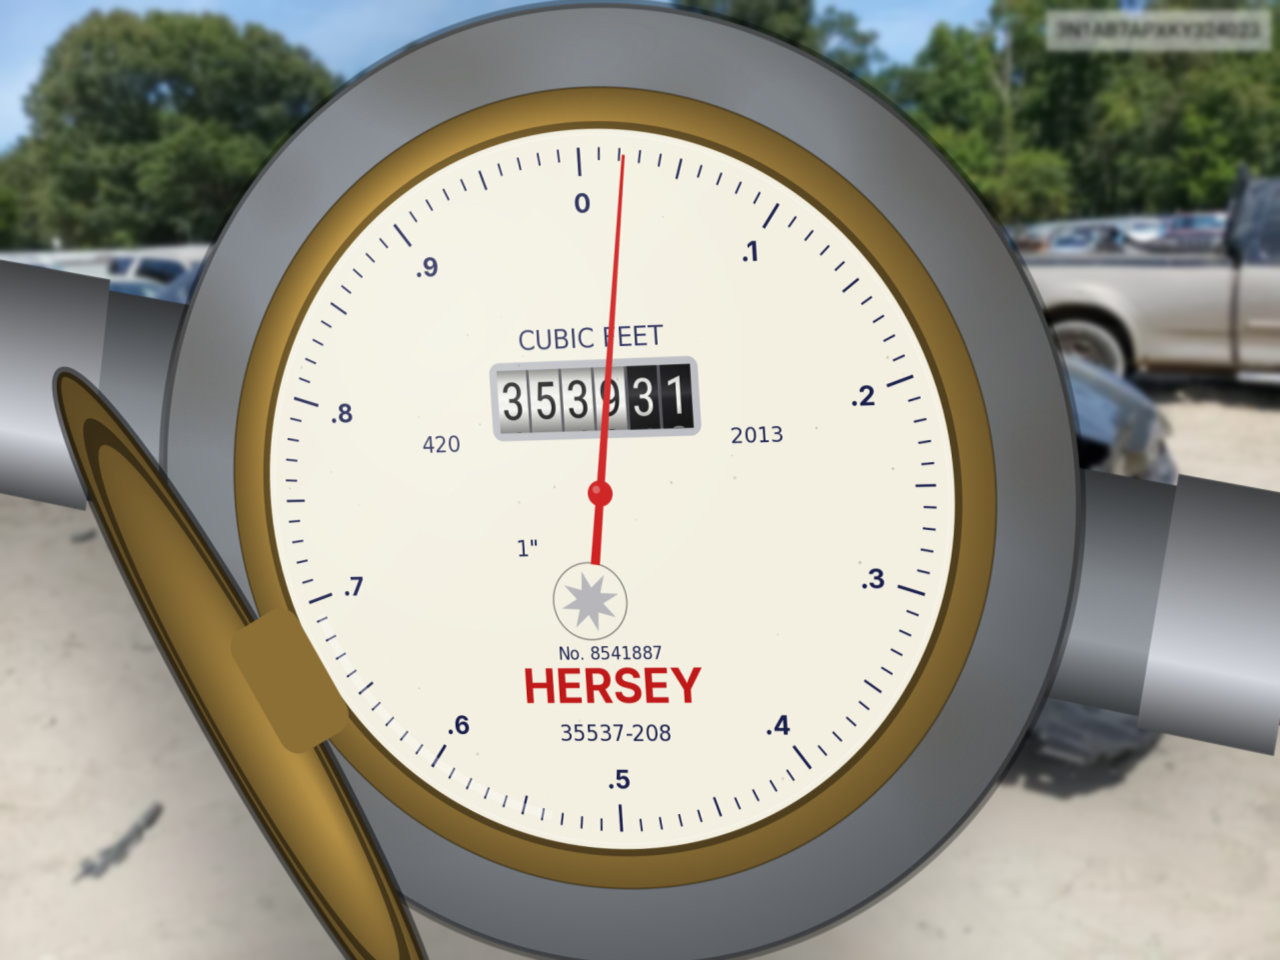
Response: 353931.02
